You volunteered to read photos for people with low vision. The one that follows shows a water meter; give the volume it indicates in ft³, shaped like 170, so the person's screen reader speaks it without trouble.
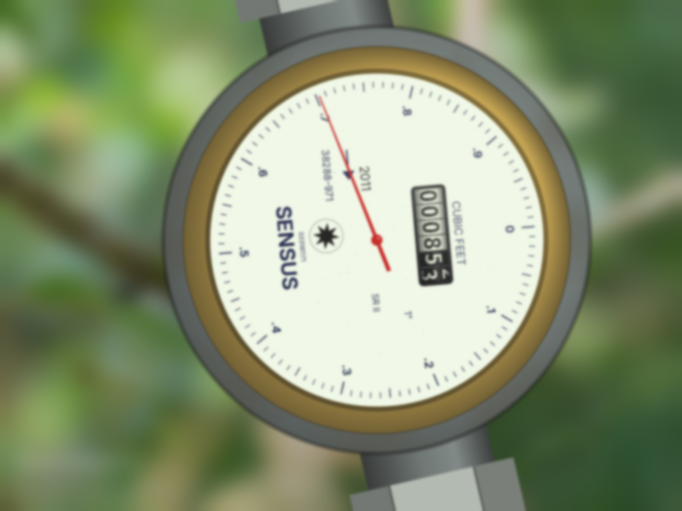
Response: 852.70
